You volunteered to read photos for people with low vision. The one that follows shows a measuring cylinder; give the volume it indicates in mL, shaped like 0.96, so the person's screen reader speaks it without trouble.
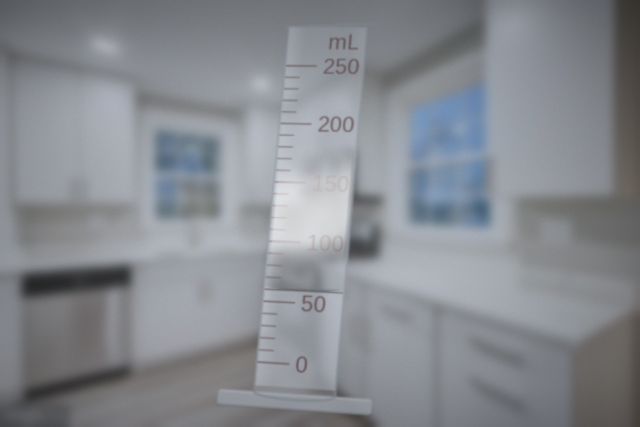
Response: 60
